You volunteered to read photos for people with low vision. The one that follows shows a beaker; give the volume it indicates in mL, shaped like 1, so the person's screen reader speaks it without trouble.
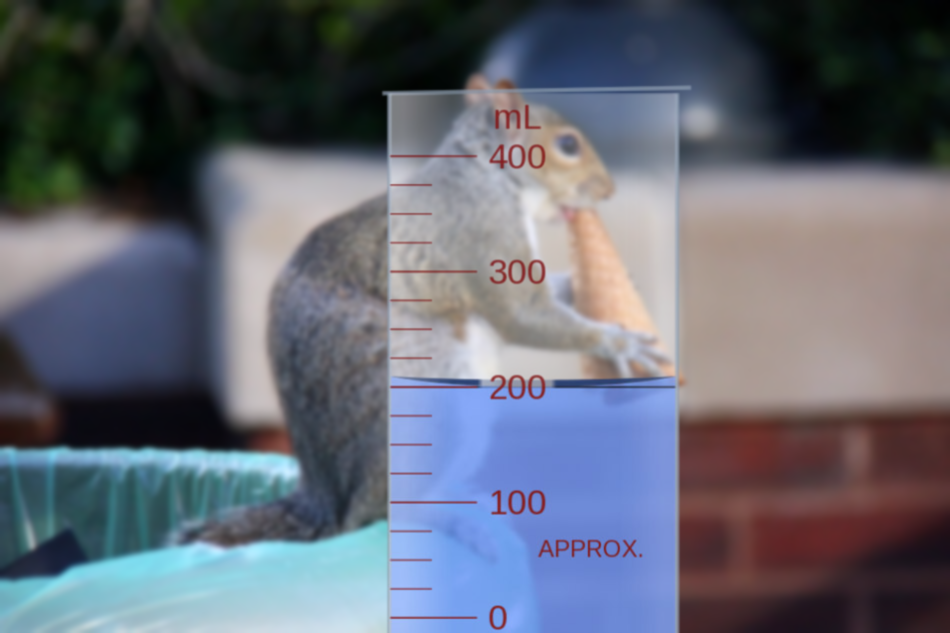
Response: 200
